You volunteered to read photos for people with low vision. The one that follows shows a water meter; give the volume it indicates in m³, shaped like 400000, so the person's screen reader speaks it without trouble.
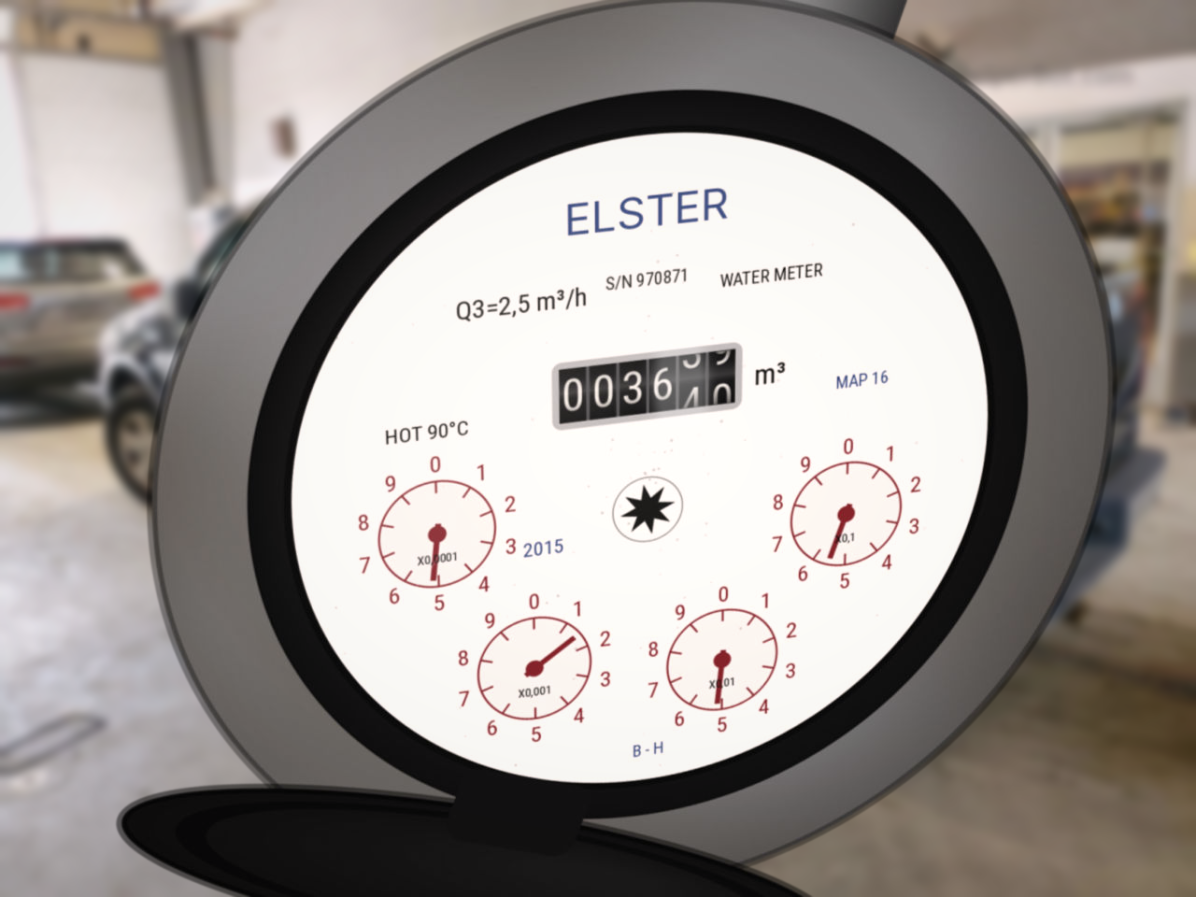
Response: 3639.5515
